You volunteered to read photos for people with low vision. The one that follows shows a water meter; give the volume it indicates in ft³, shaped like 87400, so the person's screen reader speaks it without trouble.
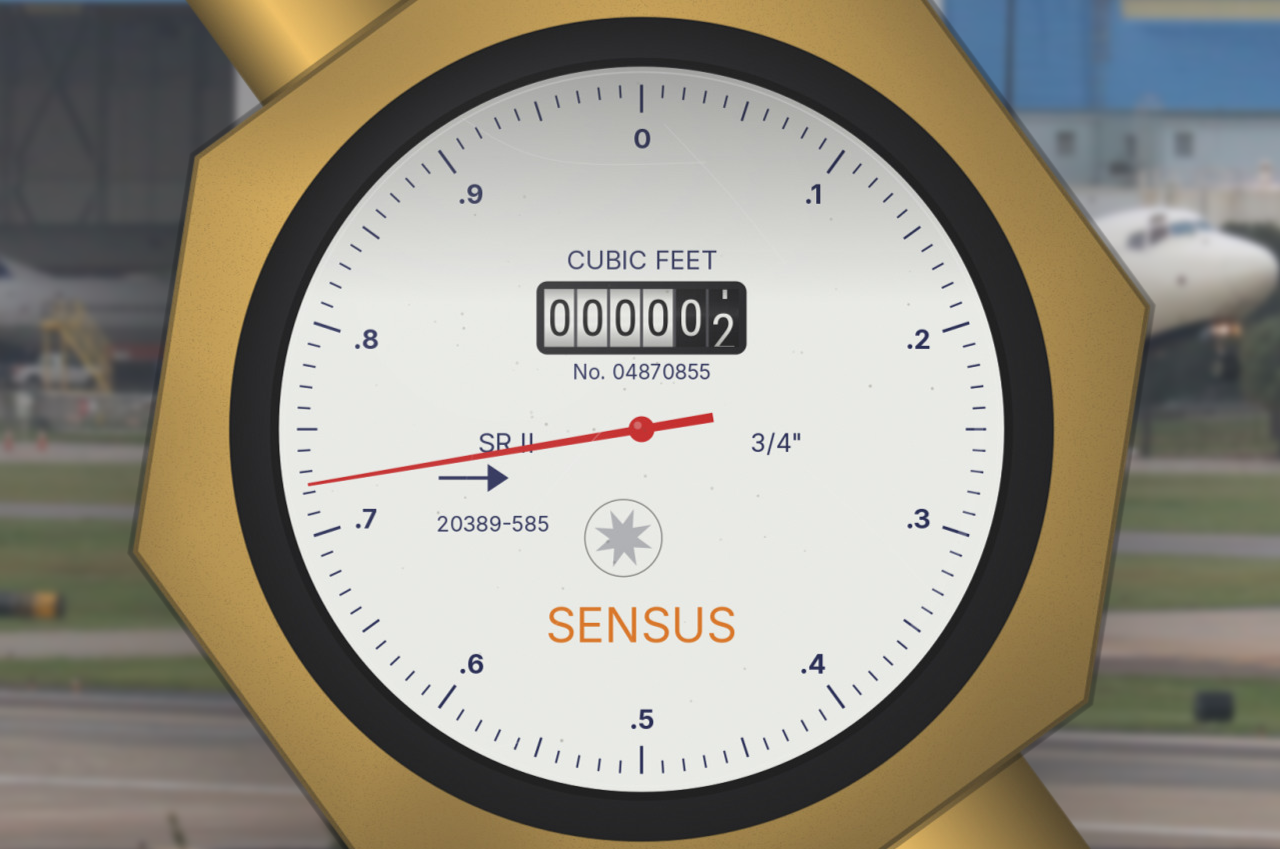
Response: 1.72
